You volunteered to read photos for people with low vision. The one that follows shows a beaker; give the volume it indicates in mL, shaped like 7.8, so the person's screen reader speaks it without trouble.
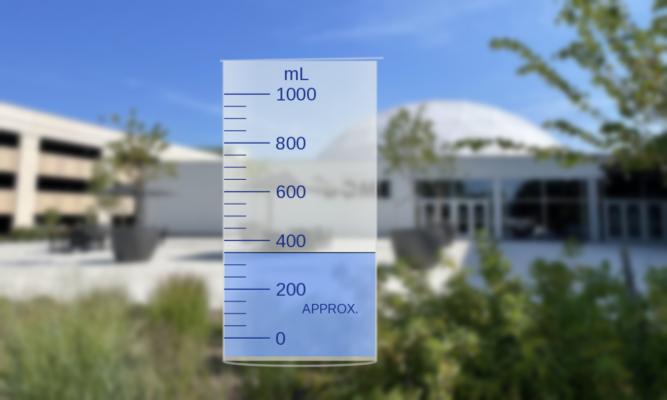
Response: 350
